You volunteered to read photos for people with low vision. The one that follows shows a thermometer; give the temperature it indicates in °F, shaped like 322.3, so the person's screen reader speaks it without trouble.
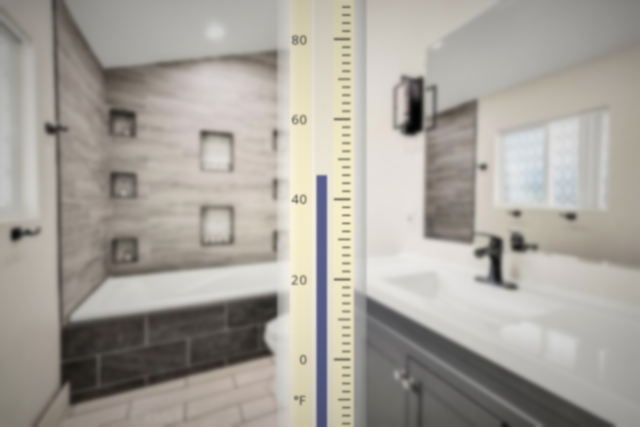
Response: 46
